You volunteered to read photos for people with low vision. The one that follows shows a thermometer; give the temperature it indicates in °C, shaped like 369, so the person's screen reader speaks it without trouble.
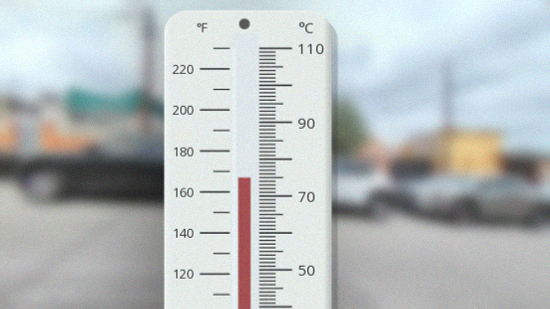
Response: 75
